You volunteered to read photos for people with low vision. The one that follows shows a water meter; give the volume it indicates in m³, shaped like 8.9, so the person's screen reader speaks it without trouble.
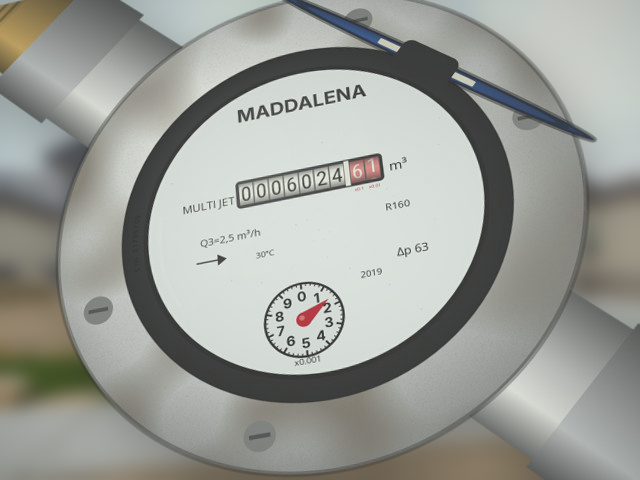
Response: 6024.611
